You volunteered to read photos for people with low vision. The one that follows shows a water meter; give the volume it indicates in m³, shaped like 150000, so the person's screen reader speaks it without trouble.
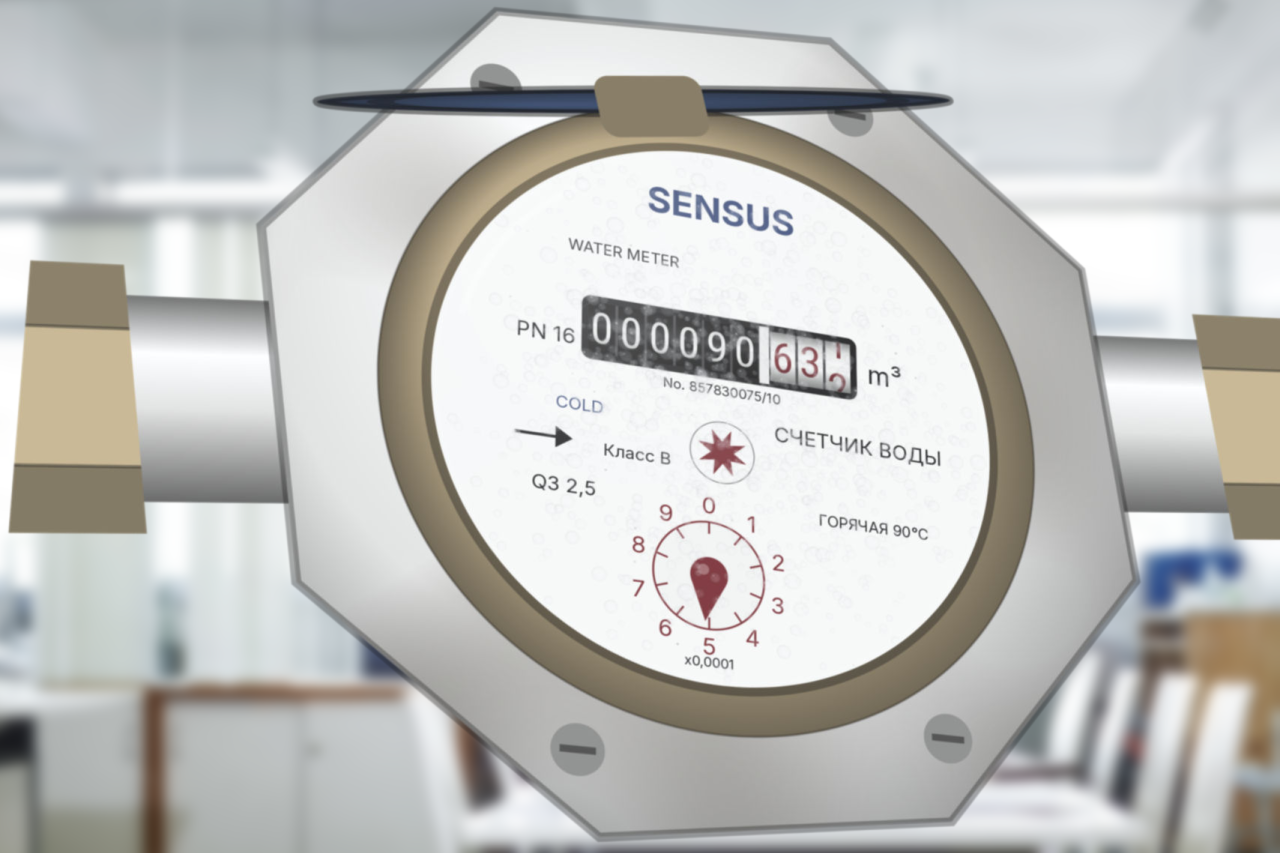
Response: 90.6315
